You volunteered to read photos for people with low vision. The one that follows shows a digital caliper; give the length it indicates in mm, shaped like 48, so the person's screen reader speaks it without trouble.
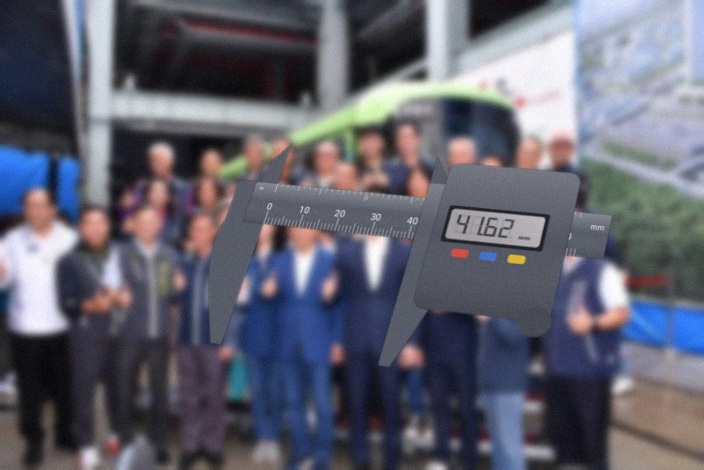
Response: 41.62
